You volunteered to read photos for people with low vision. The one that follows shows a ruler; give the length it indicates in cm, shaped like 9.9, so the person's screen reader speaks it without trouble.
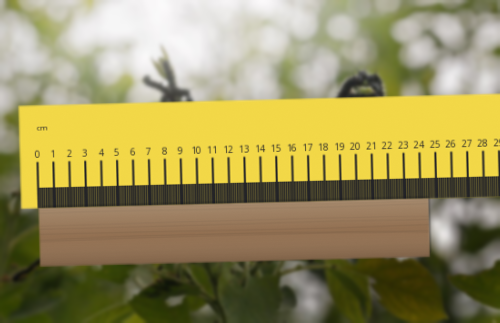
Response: 24.5
